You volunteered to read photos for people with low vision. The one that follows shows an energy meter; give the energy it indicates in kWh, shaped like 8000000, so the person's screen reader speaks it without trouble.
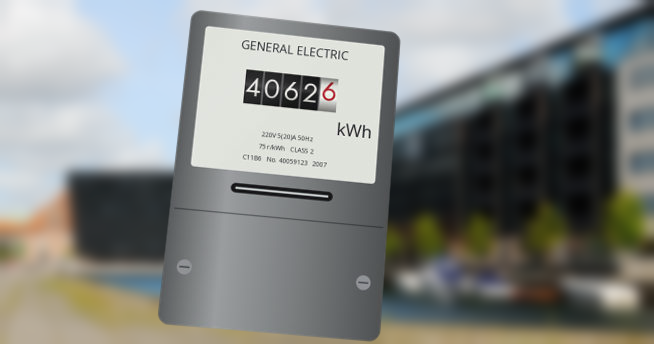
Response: 4062.6
